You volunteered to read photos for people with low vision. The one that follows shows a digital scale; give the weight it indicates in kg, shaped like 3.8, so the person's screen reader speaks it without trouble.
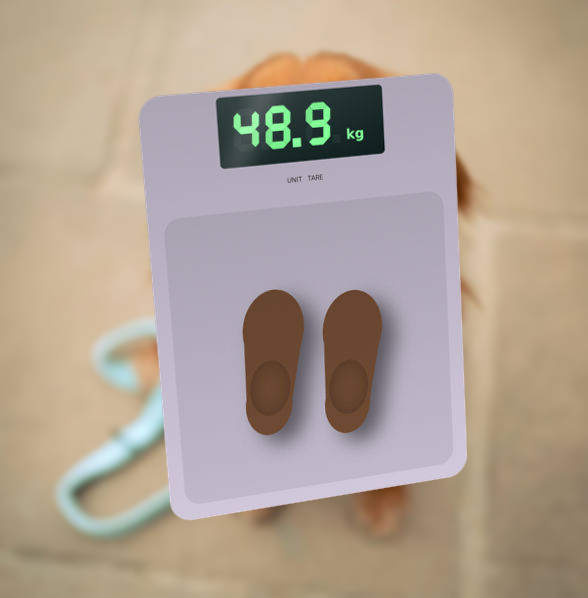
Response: 48.9
